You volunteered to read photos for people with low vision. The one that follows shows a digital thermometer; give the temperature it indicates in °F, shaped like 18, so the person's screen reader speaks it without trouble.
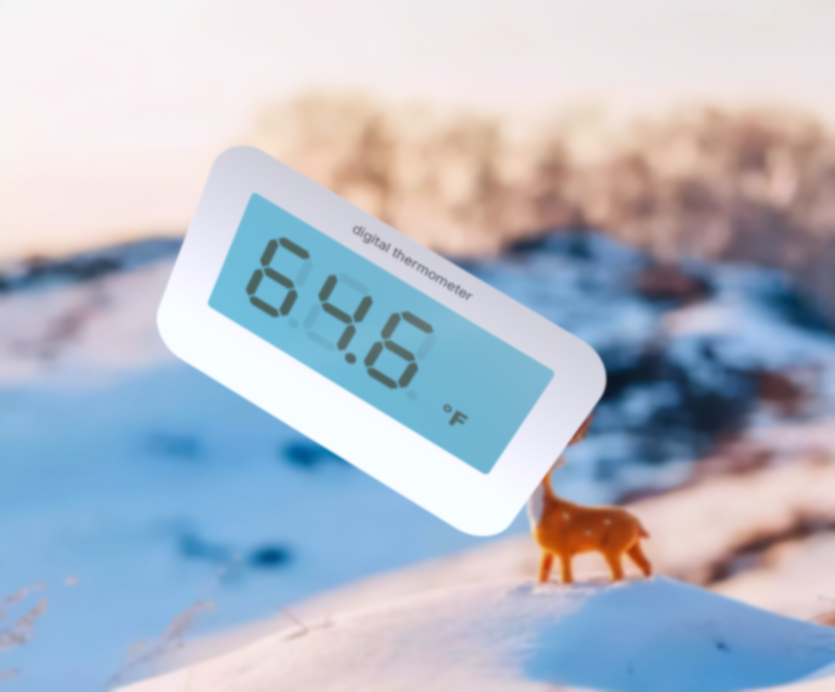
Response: 64.6
